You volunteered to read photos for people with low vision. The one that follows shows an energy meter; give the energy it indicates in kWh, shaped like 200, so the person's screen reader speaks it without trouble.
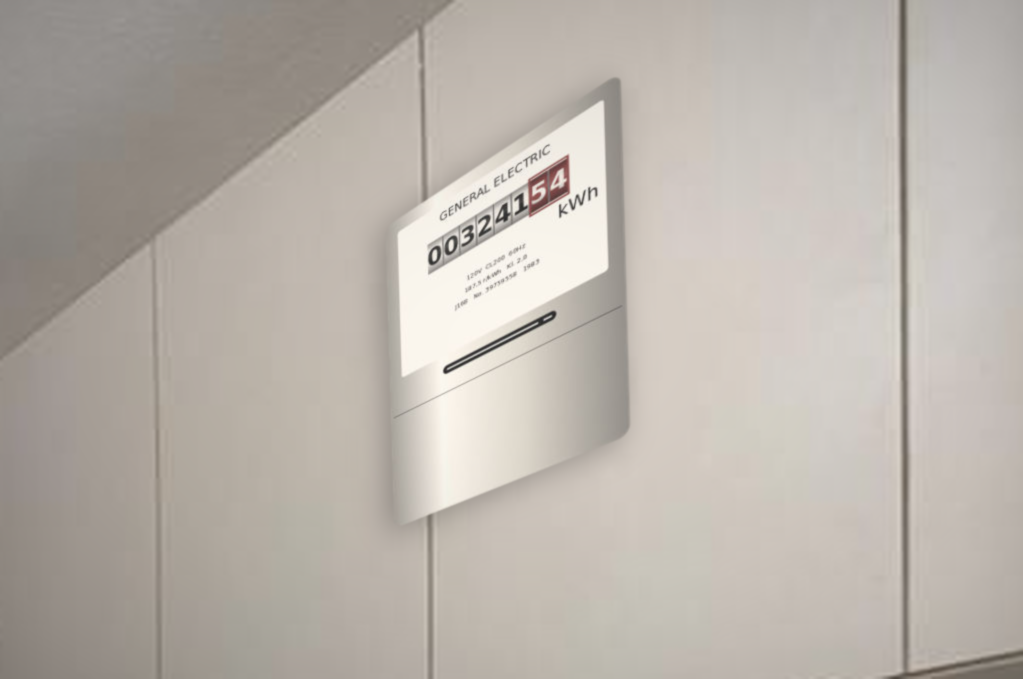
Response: 3241.54
